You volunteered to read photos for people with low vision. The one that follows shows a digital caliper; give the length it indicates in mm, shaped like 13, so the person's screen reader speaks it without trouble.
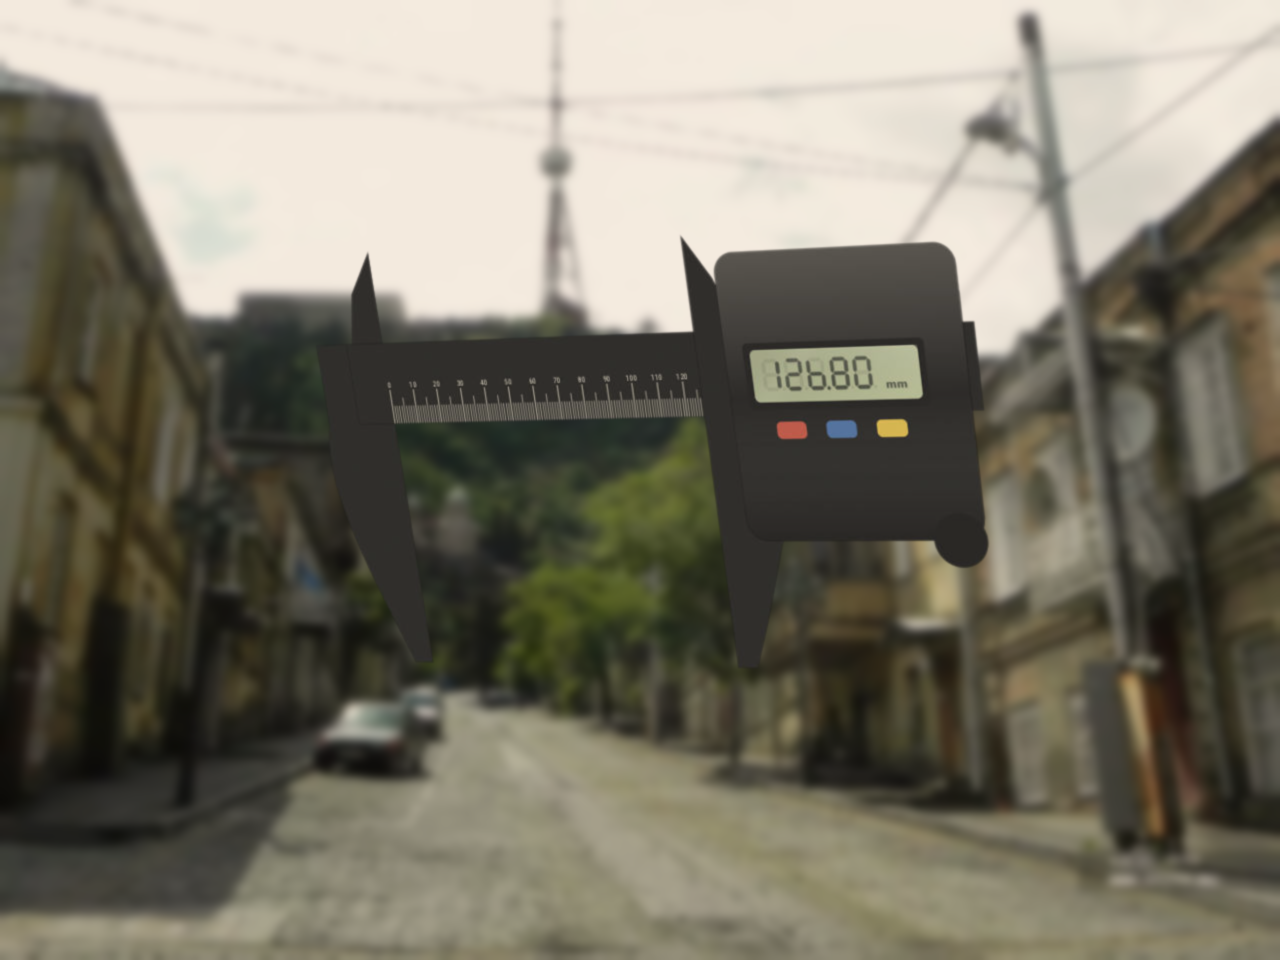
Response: 126.80
